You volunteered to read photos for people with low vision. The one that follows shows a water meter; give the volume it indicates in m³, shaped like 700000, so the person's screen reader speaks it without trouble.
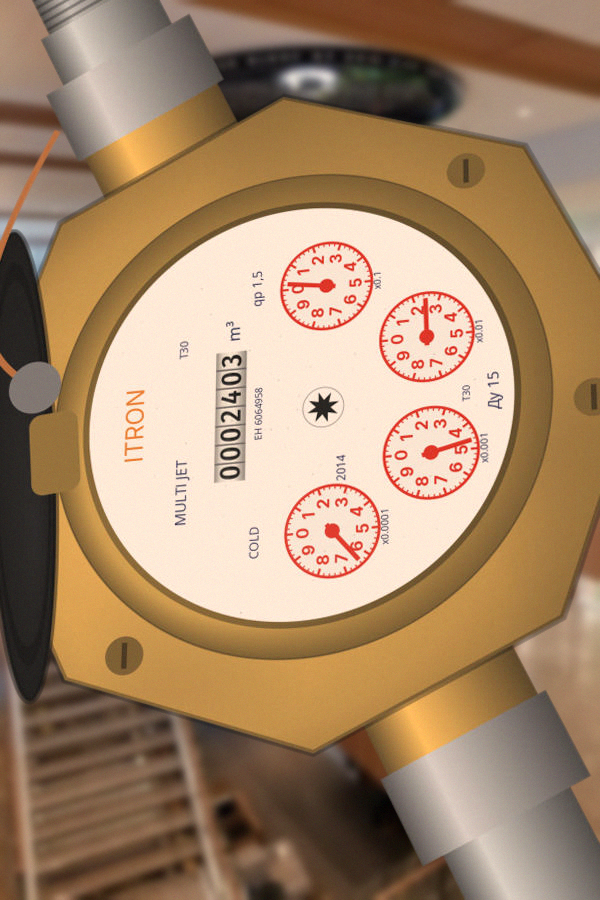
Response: 2403.0246
